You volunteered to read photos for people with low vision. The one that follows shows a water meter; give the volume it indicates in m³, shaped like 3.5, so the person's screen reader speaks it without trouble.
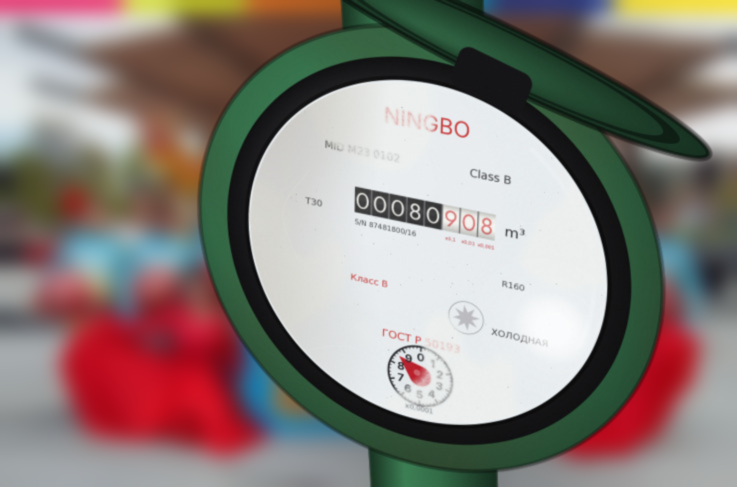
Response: 80.9088
